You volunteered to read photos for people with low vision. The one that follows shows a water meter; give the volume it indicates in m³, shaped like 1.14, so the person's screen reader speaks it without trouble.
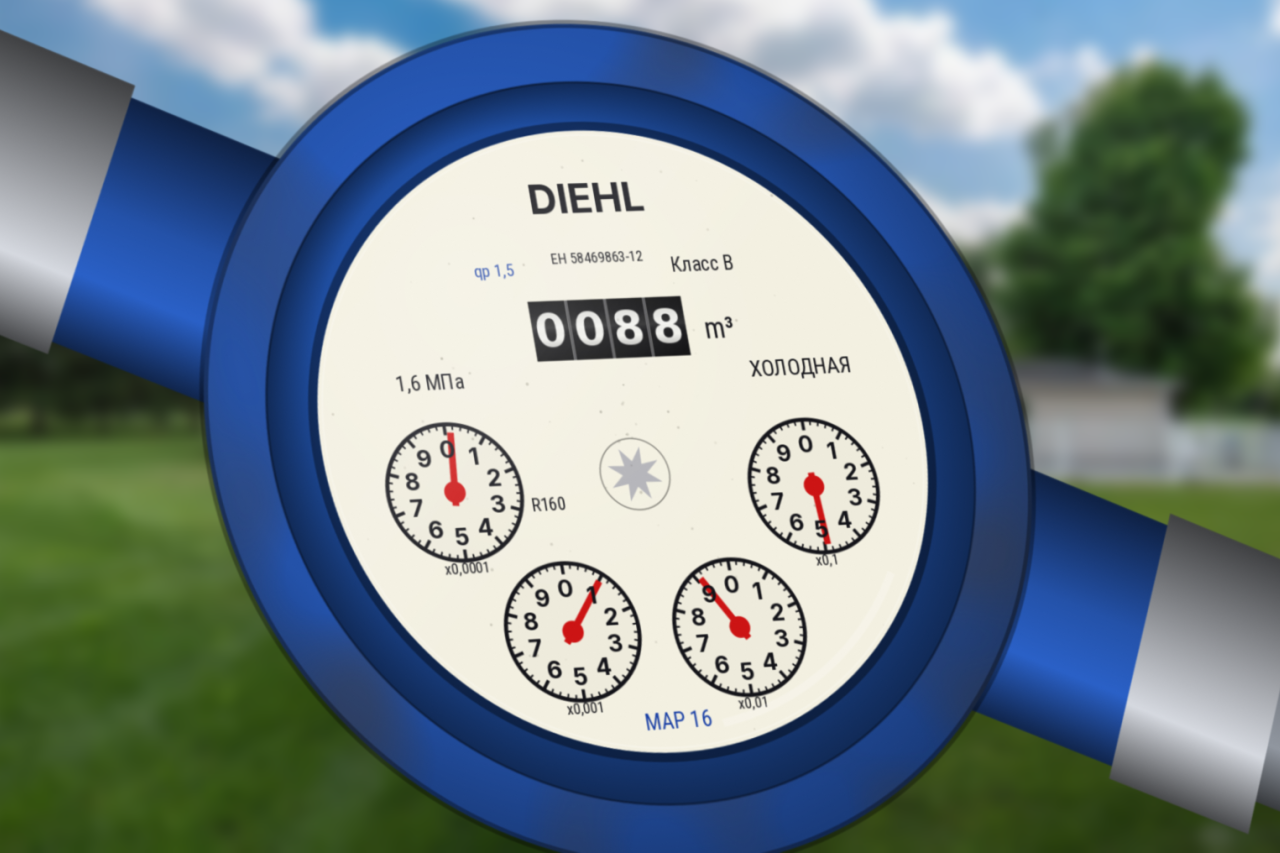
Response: 88.4910
